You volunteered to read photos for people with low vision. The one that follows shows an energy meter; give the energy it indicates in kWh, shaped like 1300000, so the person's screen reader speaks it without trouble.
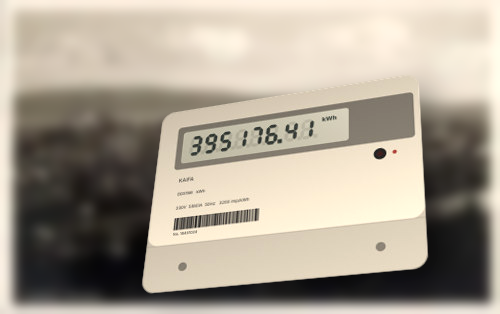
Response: 395176.41
